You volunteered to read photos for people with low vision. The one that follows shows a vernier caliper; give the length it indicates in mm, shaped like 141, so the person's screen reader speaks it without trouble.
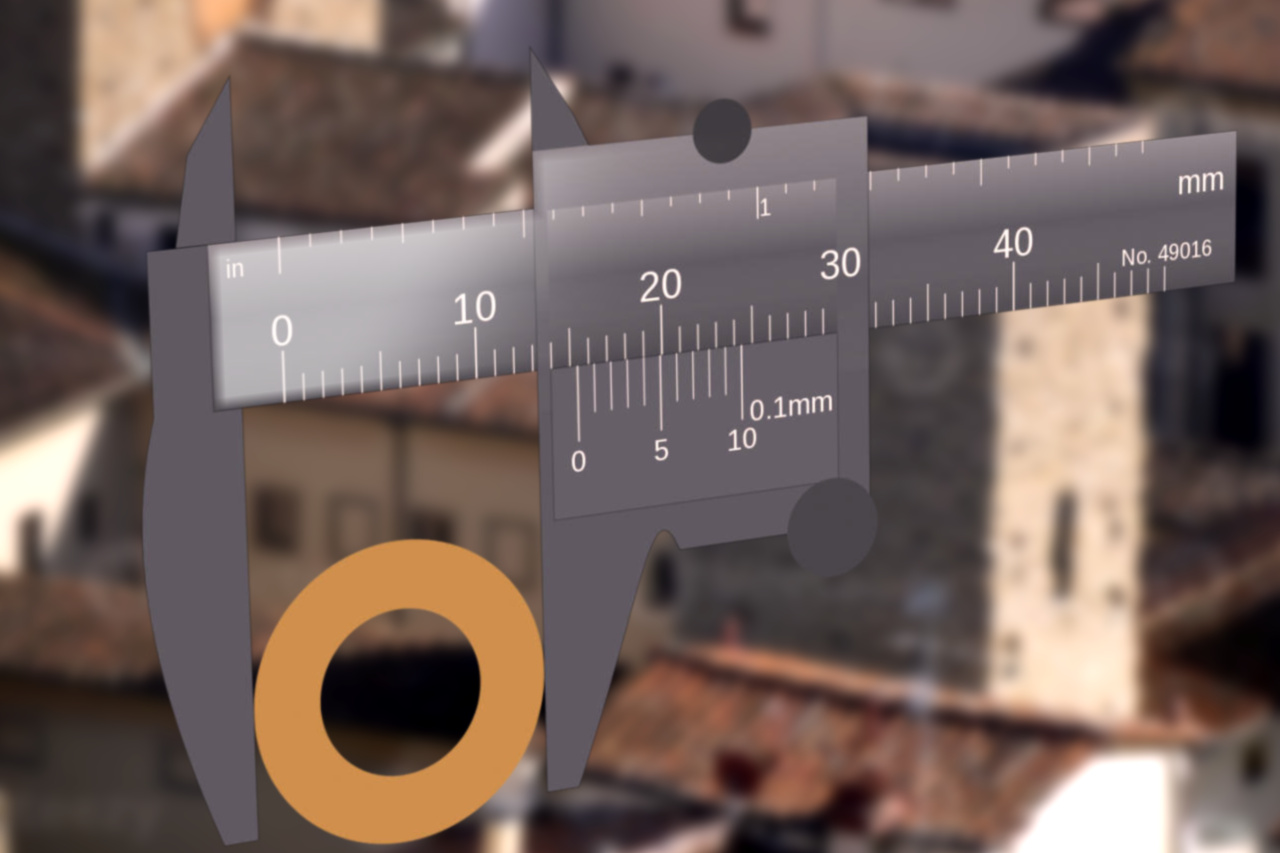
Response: 15.4
